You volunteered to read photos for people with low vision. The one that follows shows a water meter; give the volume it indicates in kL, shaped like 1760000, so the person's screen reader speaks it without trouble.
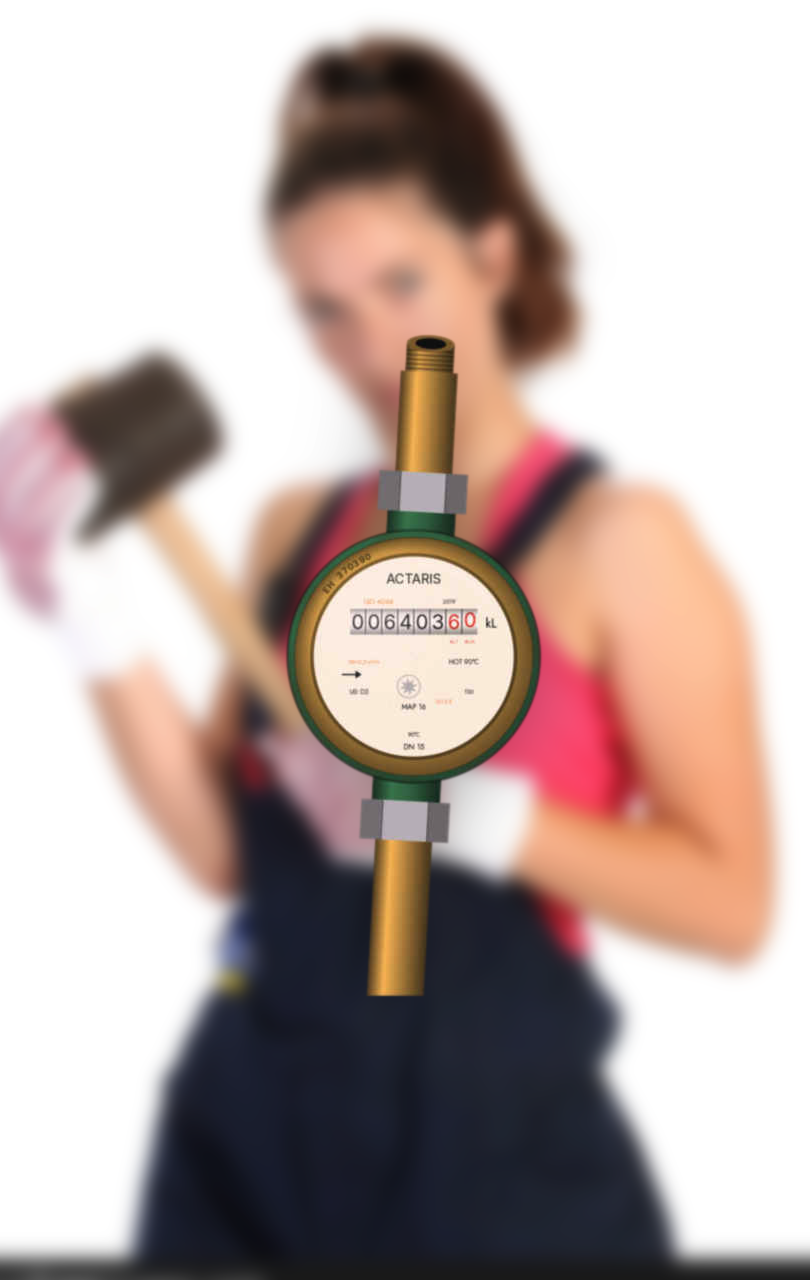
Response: 6403.60
